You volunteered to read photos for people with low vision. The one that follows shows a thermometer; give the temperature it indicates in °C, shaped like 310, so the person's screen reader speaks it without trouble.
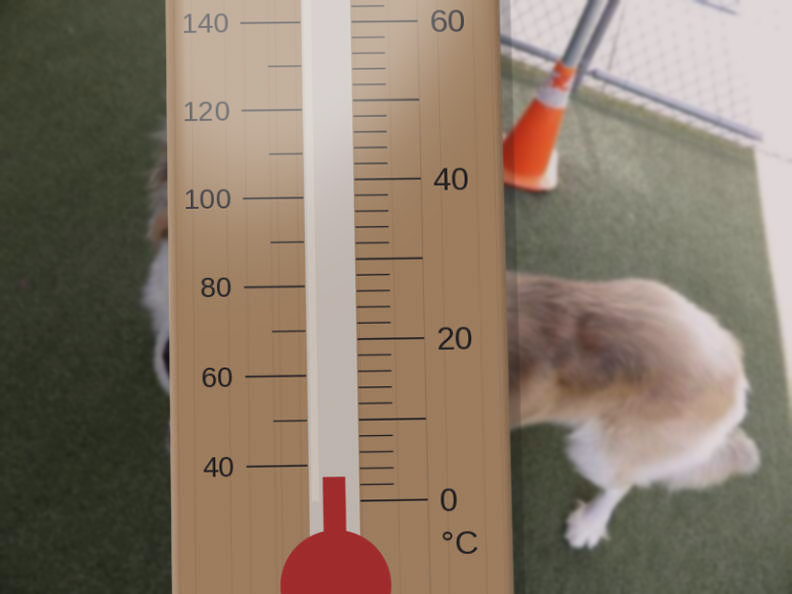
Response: 3
